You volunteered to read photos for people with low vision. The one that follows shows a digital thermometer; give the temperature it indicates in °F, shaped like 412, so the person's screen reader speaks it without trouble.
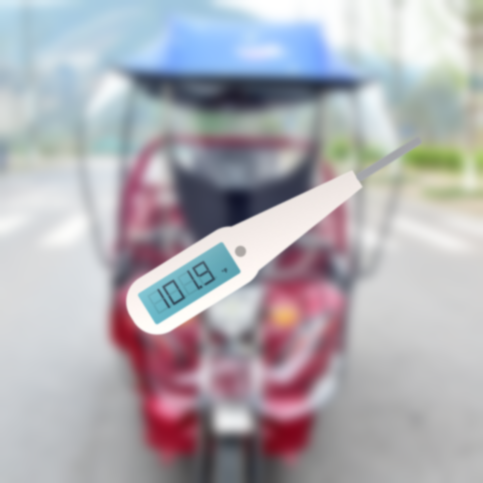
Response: 101.9
